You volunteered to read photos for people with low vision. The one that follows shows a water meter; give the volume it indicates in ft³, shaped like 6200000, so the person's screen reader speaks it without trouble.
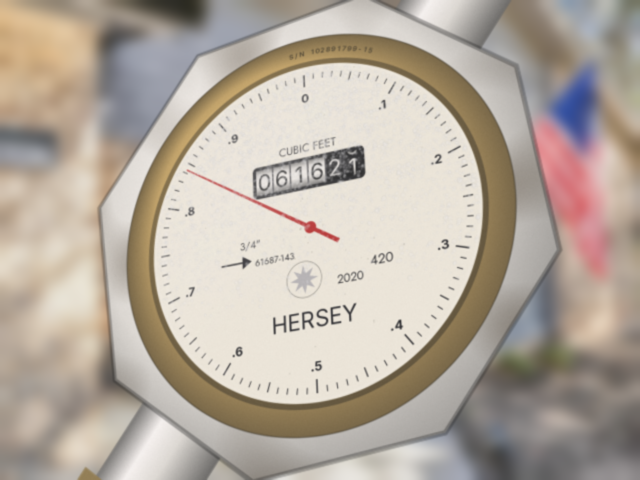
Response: 61620.84
